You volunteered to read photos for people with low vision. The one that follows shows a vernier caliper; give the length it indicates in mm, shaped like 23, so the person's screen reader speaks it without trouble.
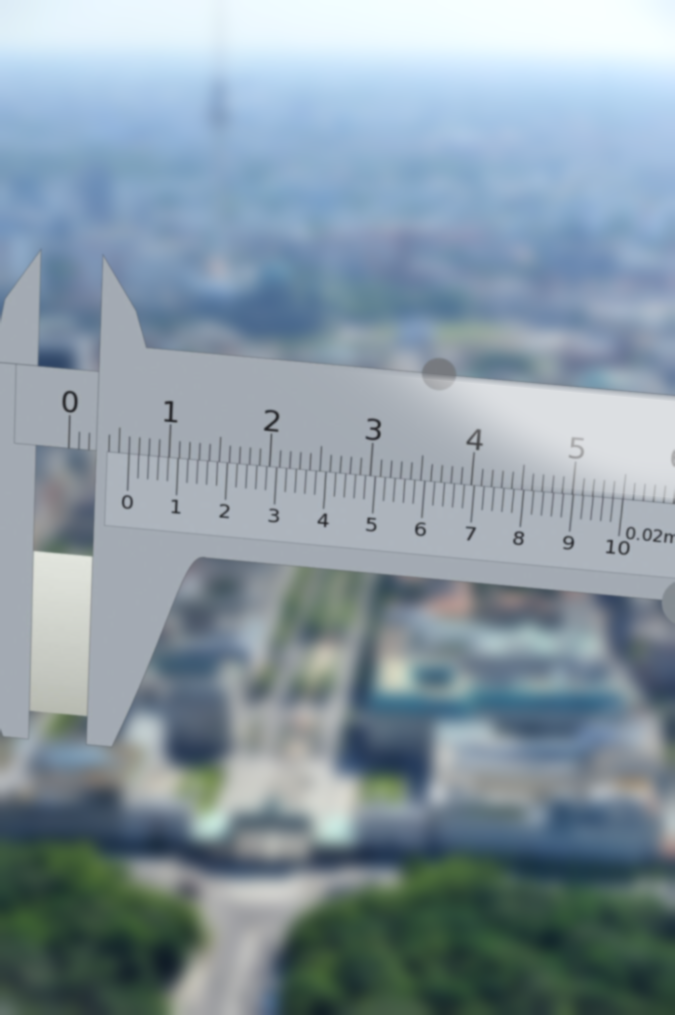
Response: 6.0
